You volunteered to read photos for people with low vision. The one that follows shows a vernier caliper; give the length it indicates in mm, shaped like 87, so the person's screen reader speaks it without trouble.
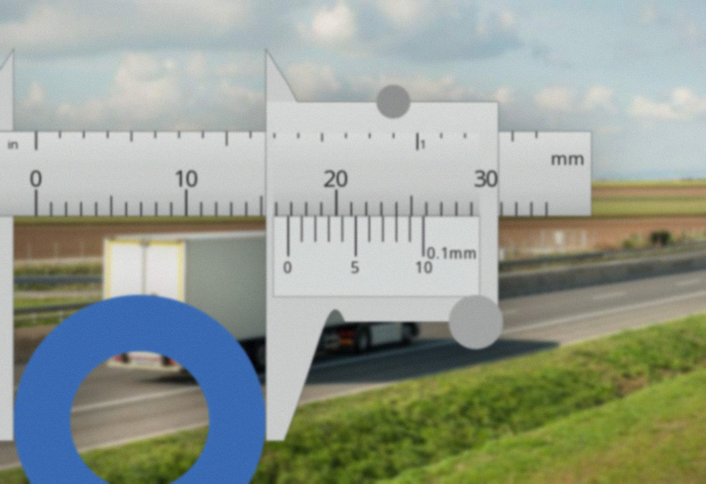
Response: 16.8
